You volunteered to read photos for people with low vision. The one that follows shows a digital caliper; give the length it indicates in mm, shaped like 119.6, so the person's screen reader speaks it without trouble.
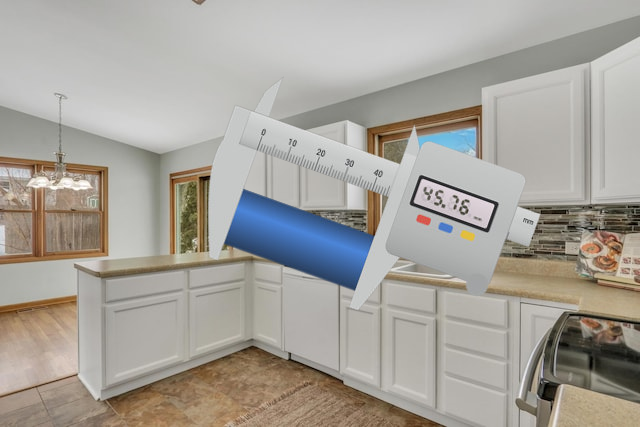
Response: 45.76
